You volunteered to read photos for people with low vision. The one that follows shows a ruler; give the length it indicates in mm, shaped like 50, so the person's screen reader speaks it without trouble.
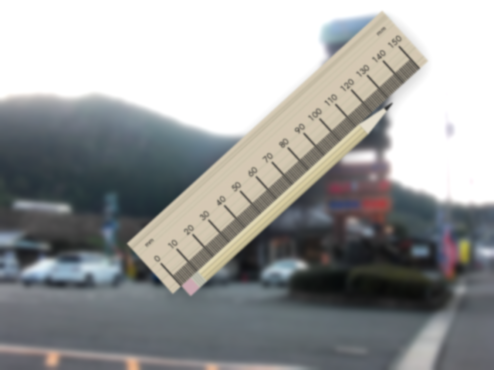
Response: 130
